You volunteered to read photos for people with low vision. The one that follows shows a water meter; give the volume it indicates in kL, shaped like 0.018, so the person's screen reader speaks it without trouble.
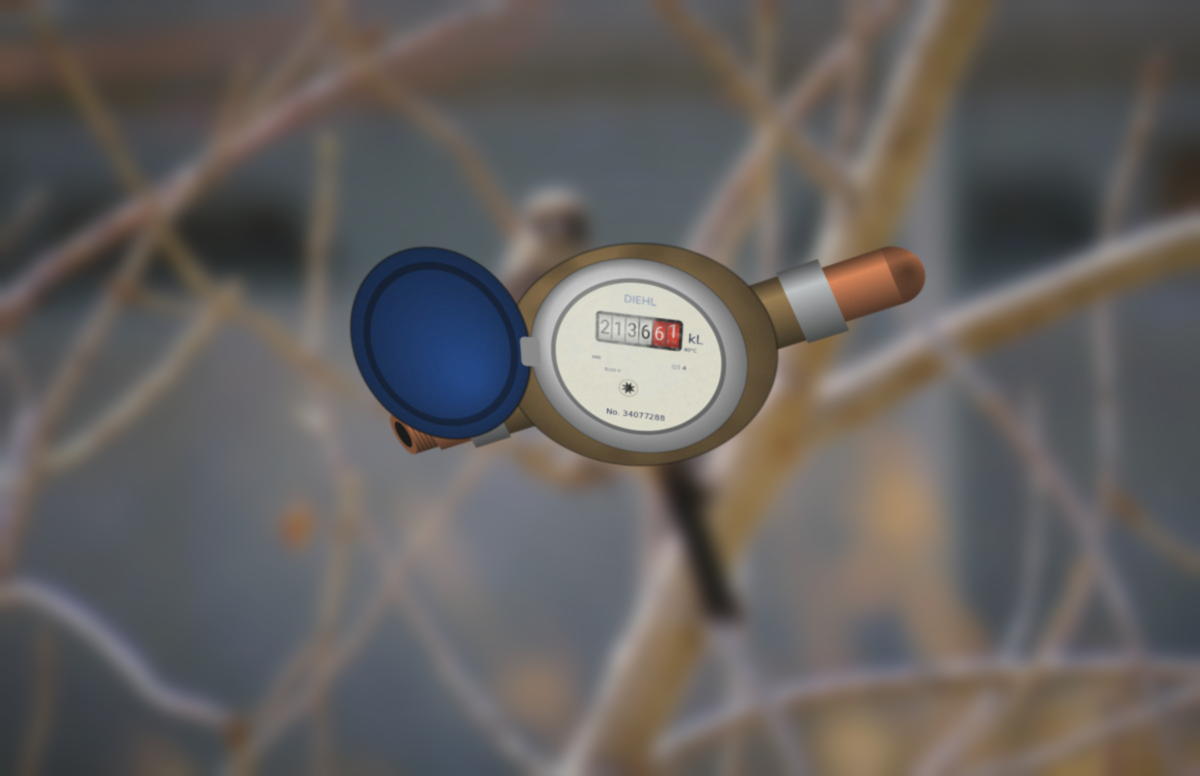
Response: 2136.61
